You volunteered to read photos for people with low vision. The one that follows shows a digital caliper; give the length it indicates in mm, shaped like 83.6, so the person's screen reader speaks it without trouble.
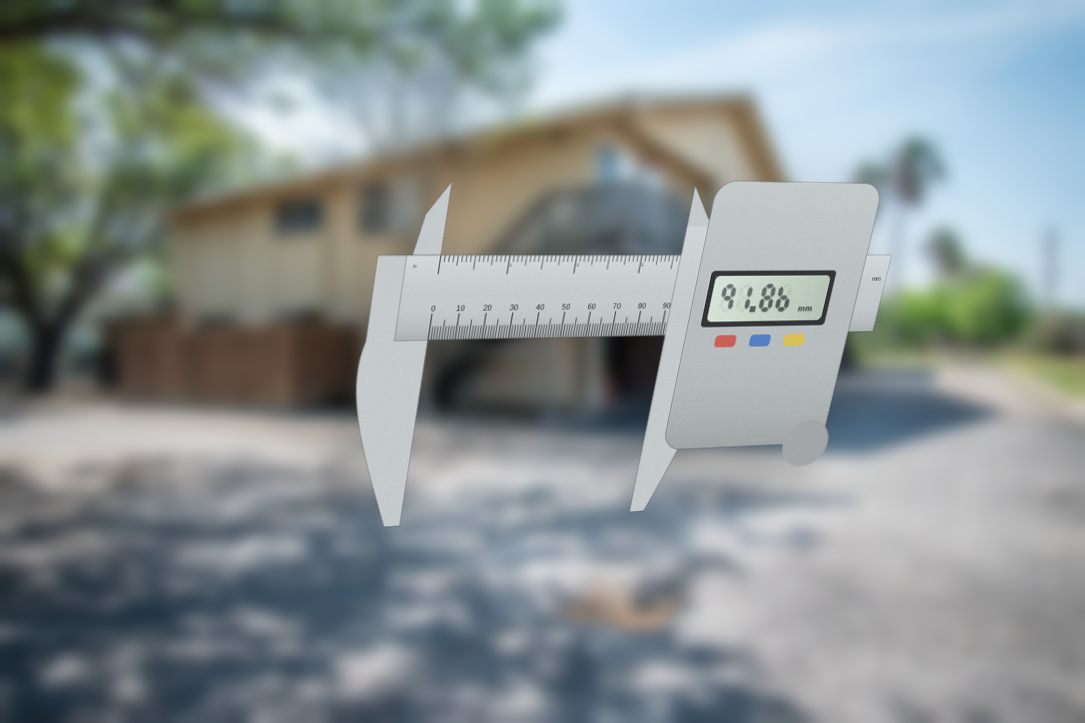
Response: 91.86
